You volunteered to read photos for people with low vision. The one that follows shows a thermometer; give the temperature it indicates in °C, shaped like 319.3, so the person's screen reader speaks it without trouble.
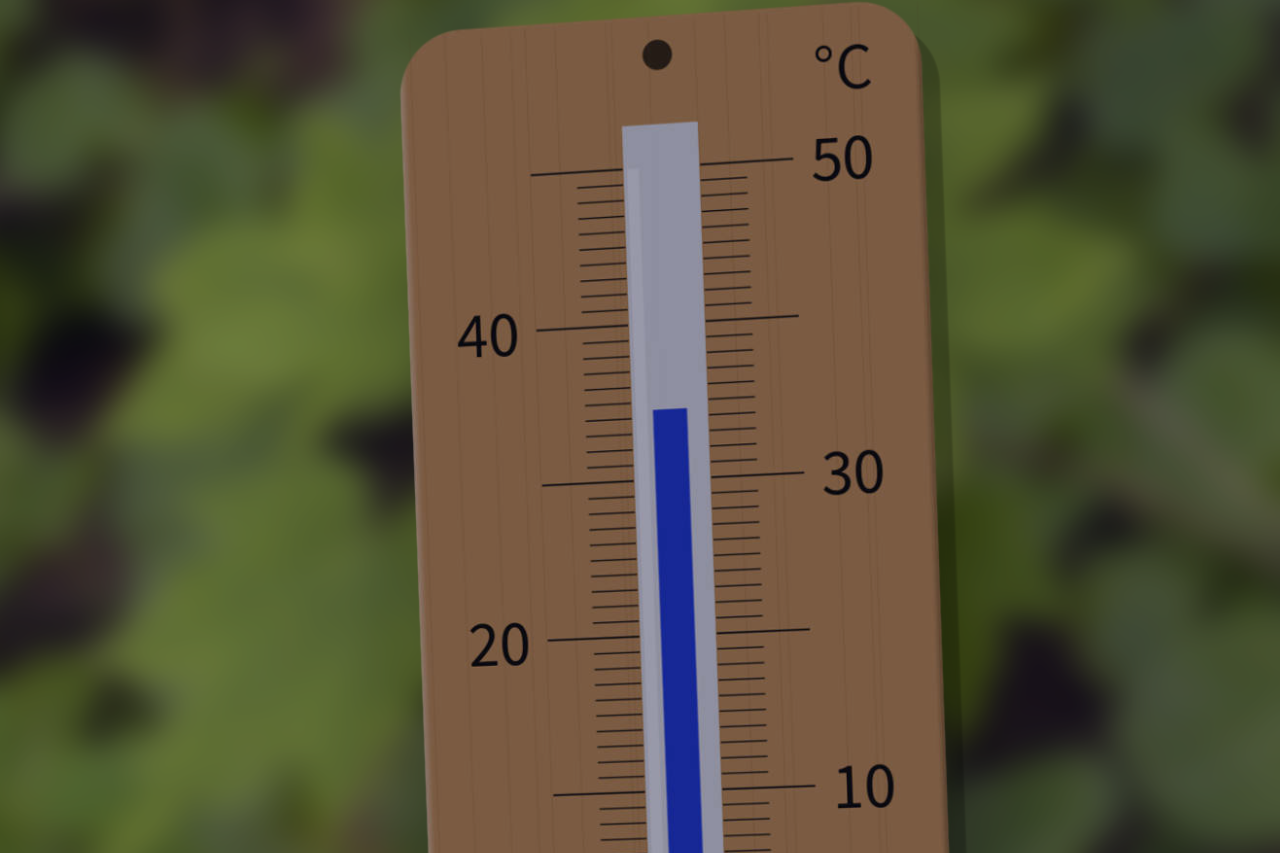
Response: 34.5
